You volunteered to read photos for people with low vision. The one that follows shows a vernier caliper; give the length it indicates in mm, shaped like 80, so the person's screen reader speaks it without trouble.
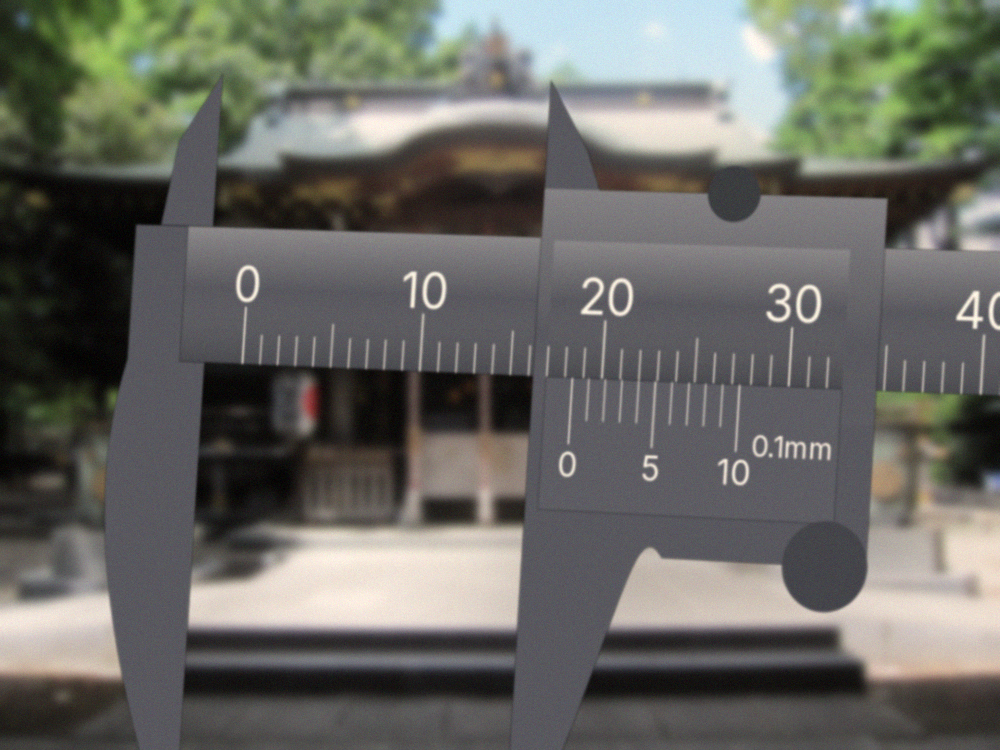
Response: 18.4
